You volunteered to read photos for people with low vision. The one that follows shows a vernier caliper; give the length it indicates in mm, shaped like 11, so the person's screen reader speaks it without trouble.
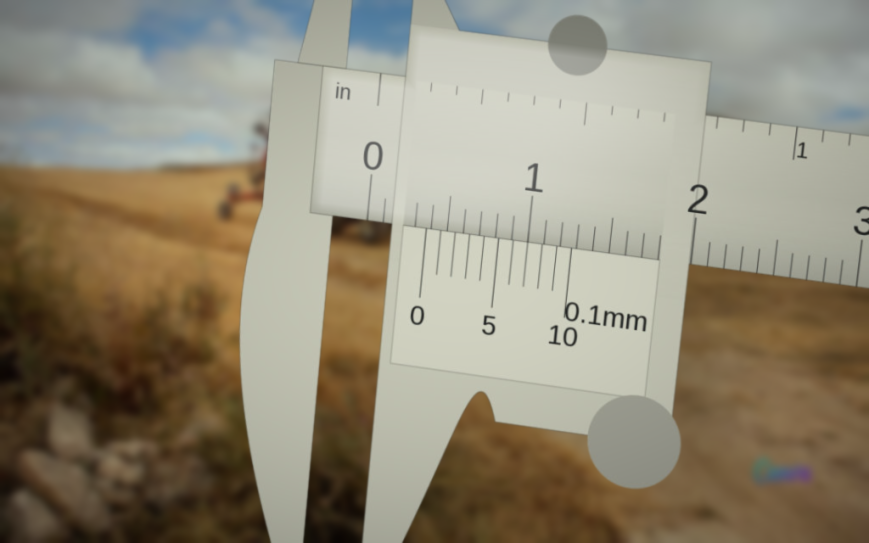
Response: 3.7
